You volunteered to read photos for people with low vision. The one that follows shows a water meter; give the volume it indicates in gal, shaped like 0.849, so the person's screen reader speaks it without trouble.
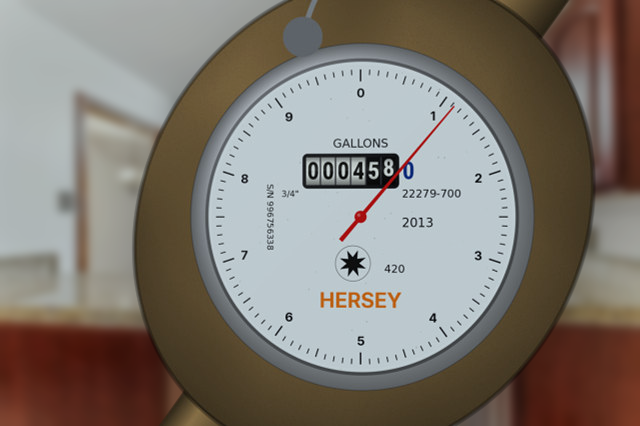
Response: 4581.1
